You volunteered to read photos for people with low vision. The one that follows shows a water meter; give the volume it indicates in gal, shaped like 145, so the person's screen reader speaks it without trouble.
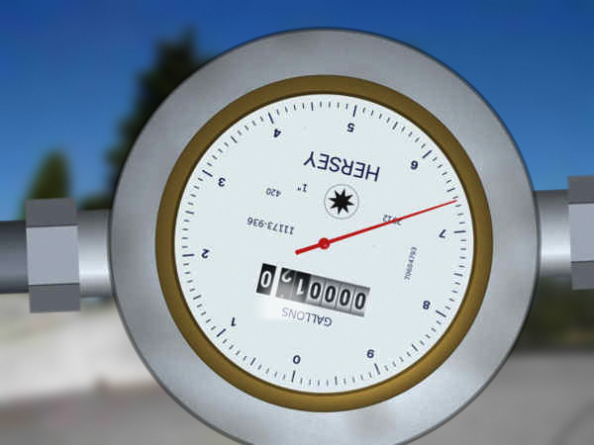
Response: 116.6
